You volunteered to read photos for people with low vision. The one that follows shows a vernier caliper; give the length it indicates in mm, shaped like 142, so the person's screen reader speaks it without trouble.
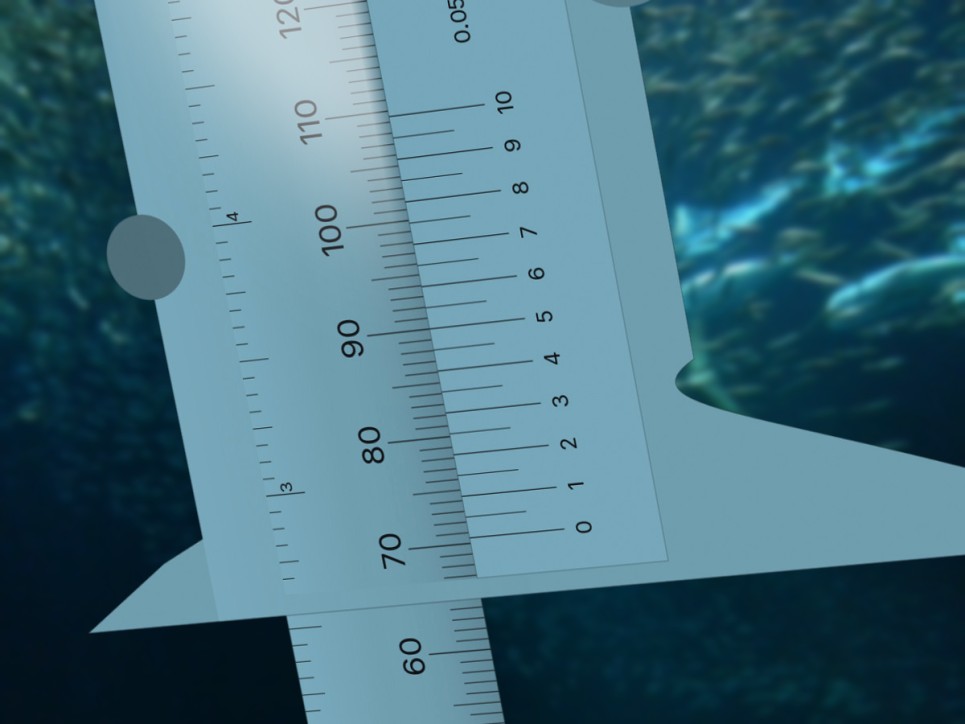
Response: 70.5
